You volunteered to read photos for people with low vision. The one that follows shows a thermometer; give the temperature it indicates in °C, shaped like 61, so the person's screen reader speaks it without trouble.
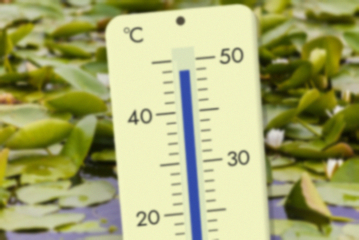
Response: 48
